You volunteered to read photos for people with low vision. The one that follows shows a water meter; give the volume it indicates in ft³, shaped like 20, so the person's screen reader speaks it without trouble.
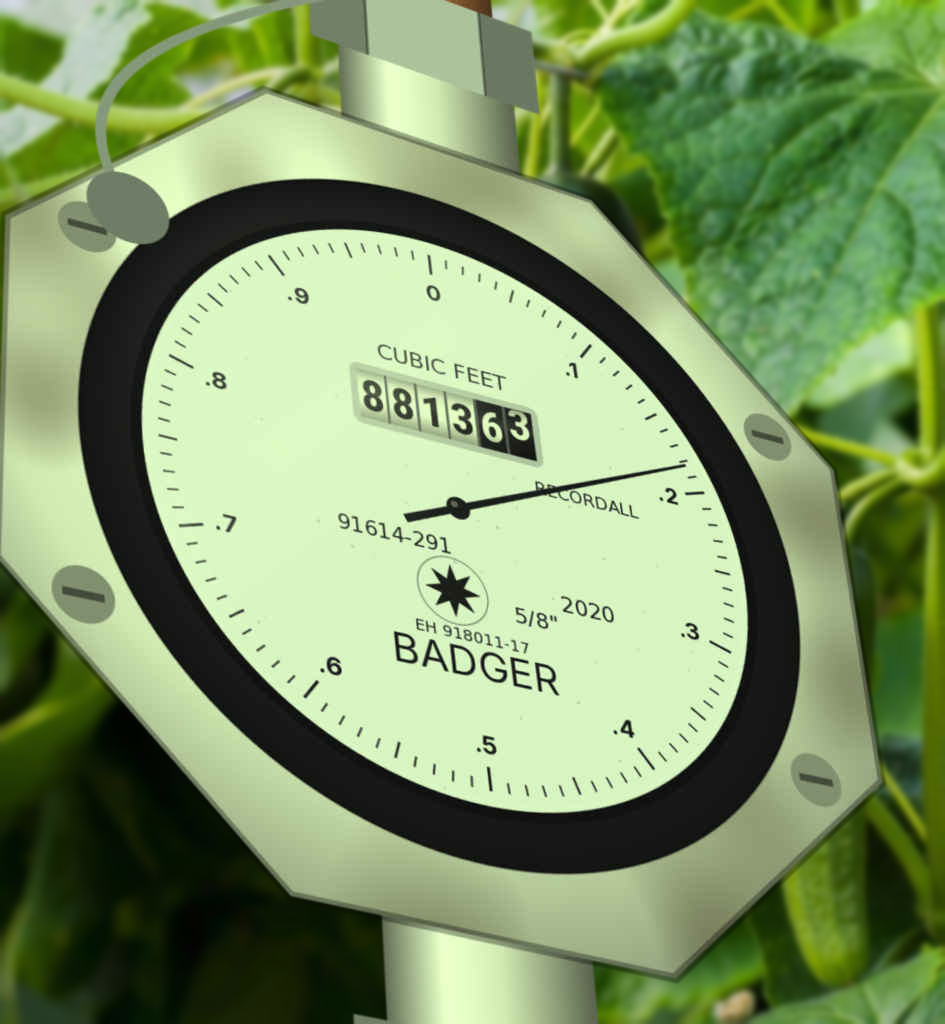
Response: 881363.18
